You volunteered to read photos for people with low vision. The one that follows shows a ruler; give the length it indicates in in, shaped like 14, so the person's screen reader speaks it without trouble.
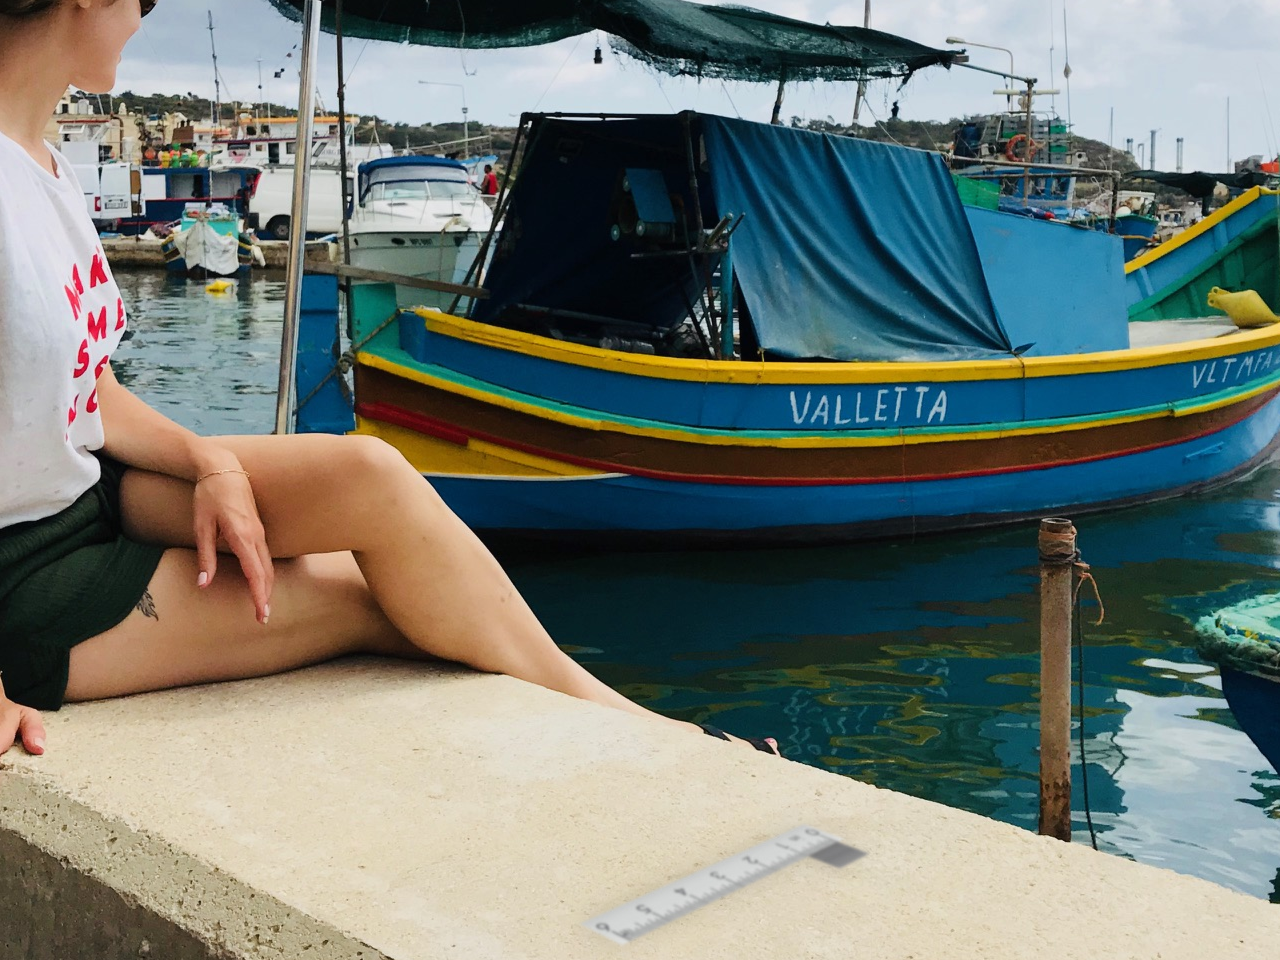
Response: 1
